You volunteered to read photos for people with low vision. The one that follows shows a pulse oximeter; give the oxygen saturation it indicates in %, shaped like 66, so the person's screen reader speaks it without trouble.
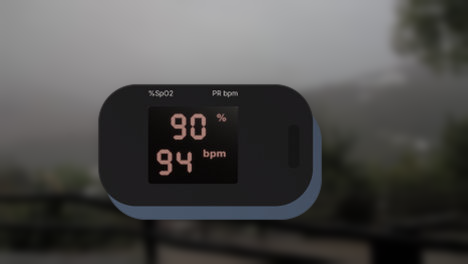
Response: 90
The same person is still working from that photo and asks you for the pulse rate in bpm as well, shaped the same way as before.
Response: 94
